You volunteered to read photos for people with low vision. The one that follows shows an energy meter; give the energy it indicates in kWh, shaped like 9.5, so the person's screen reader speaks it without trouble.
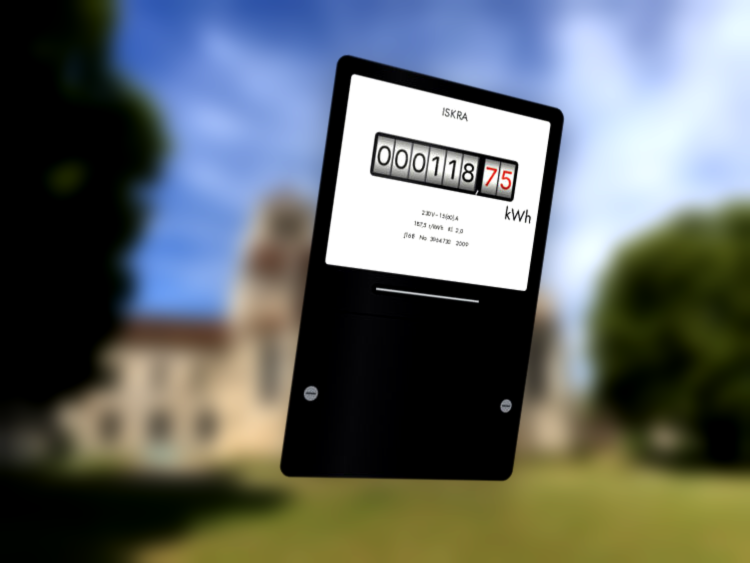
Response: 118.75
